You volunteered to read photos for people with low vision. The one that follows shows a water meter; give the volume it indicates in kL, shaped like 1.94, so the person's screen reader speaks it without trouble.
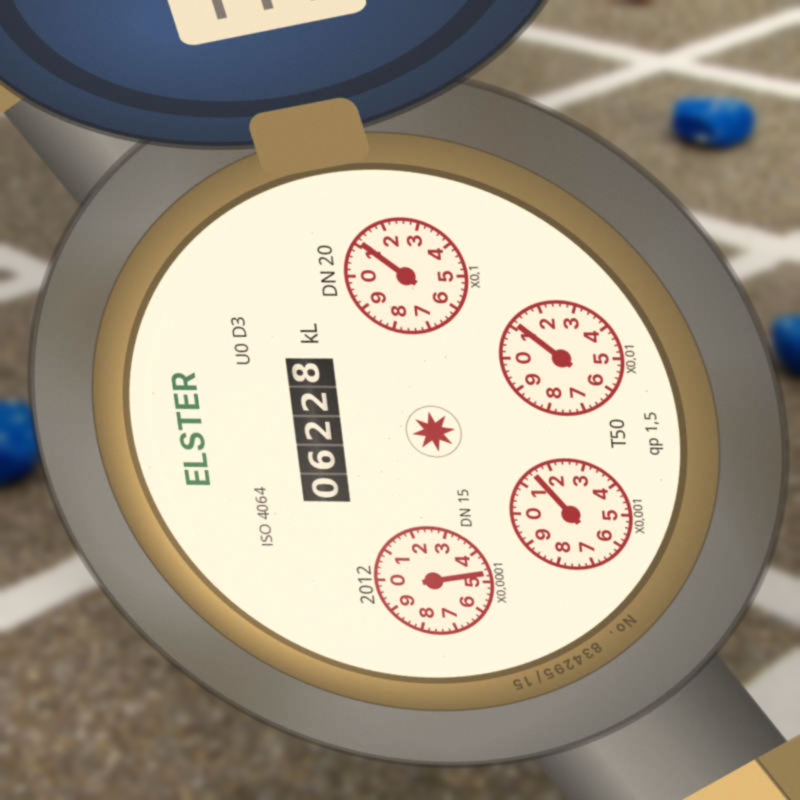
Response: 6228.1114
